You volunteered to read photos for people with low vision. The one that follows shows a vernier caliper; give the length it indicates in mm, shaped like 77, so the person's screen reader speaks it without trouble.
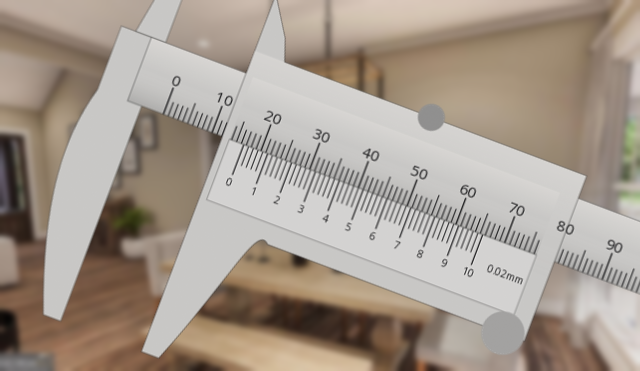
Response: 16.5
